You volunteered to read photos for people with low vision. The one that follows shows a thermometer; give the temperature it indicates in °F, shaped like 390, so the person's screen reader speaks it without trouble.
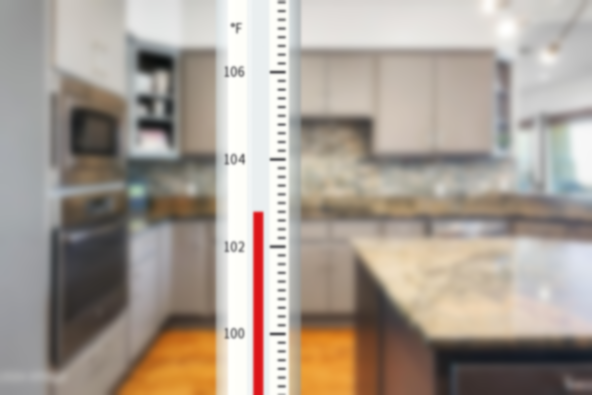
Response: 102.8
